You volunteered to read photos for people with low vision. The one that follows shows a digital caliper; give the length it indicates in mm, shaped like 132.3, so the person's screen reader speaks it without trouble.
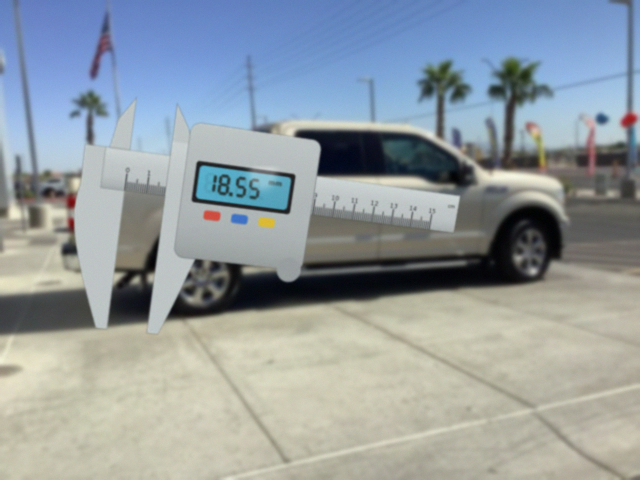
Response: 18.55
